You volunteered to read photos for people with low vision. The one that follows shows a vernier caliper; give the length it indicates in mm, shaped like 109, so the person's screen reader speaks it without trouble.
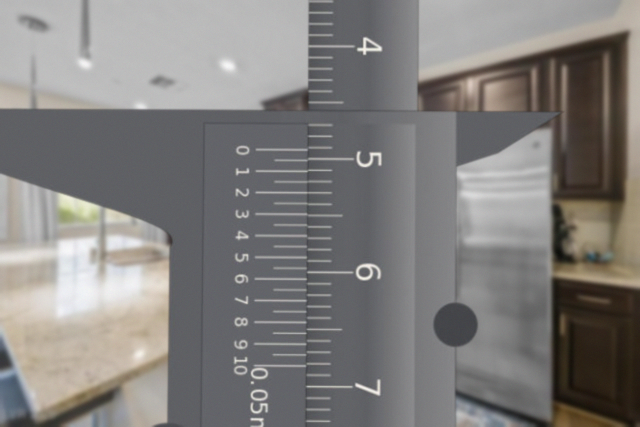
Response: 49.2
